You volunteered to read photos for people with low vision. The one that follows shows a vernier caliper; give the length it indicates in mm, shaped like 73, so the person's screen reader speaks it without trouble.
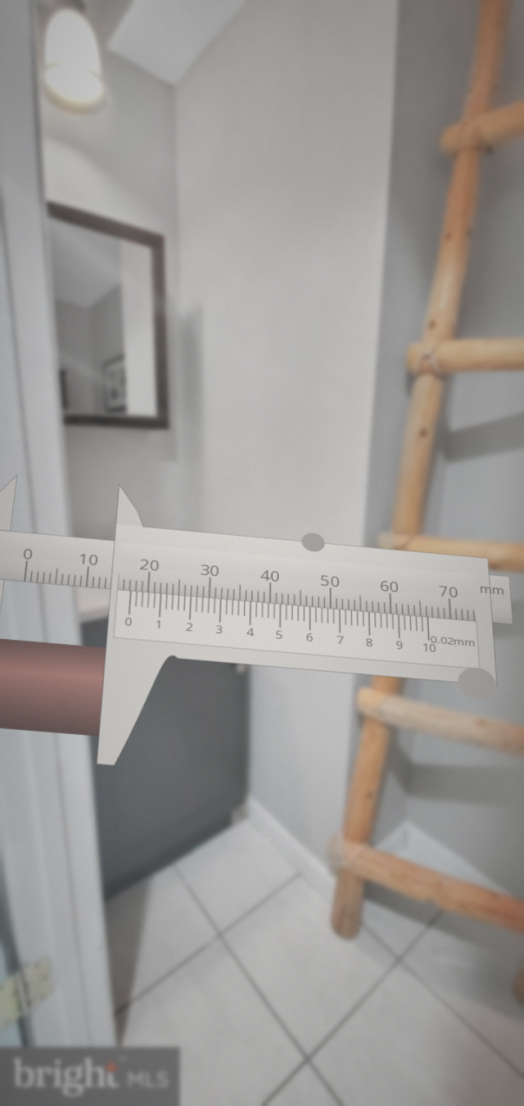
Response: 17.2
